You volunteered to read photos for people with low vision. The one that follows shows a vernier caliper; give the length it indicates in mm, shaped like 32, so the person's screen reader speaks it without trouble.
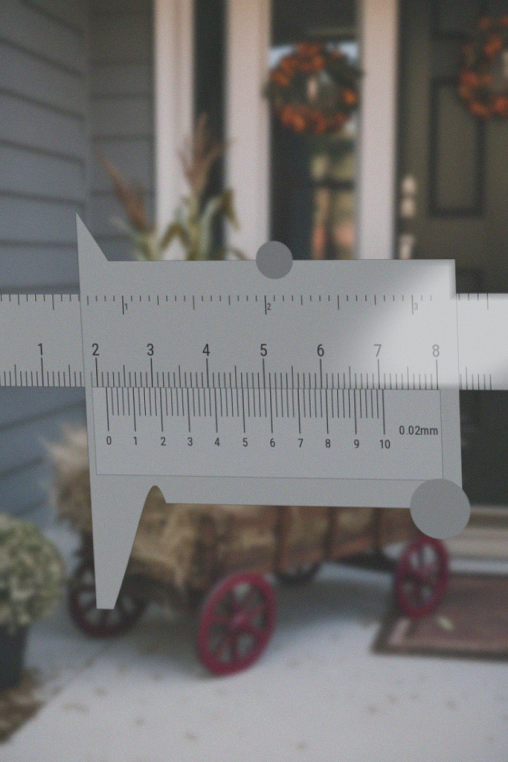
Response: 21.6
